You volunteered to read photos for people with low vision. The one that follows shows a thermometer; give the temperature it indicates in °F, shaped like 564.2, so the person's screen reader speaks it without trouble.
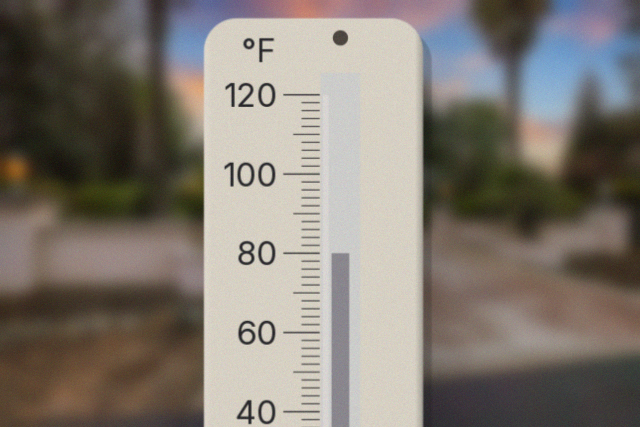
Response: 80
